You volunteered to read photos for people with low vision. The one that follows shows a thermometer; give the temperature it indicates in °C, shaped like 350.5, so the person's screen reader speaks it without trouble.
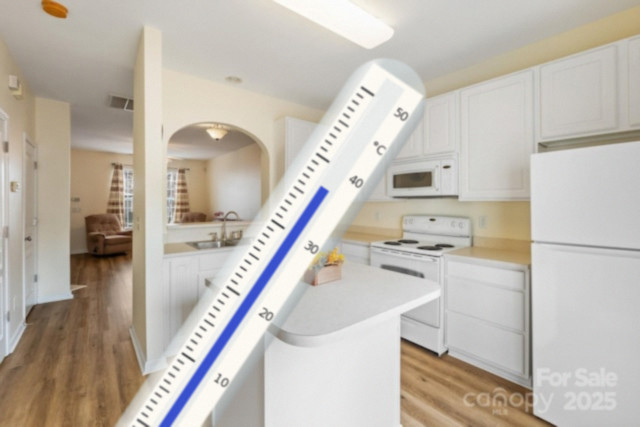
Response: 37
